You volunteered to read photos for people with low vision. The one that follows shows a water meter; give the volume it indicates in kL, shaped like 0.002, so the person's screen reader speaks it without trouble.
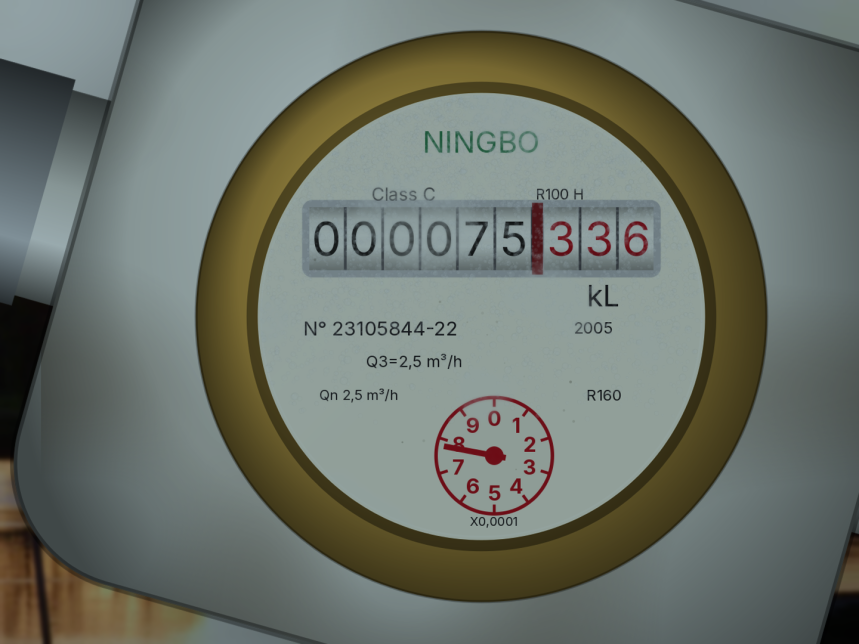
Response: 75.3367
